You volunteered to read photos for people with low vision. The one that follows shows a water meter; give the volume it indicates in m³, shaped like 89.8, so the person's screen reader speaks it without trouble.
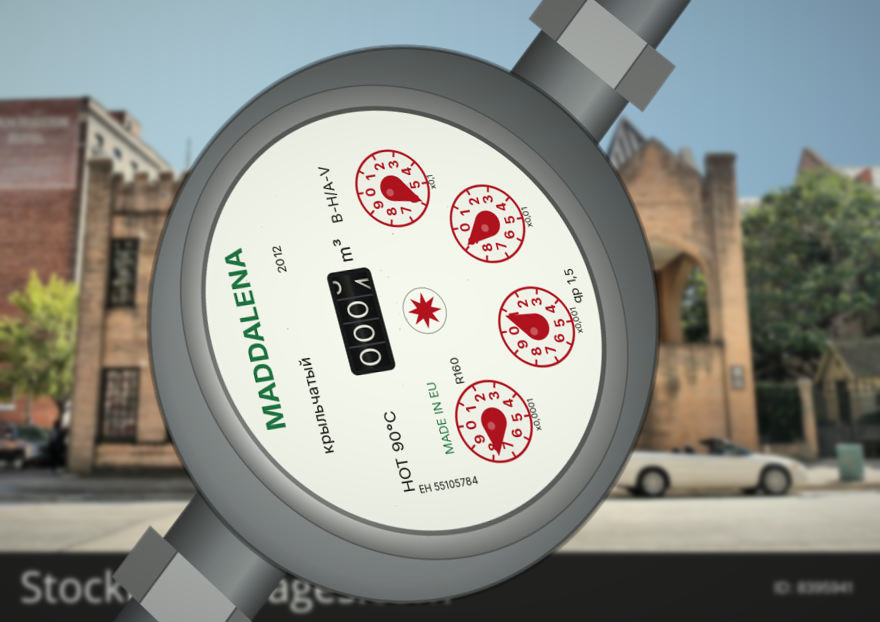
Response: 3.5907
